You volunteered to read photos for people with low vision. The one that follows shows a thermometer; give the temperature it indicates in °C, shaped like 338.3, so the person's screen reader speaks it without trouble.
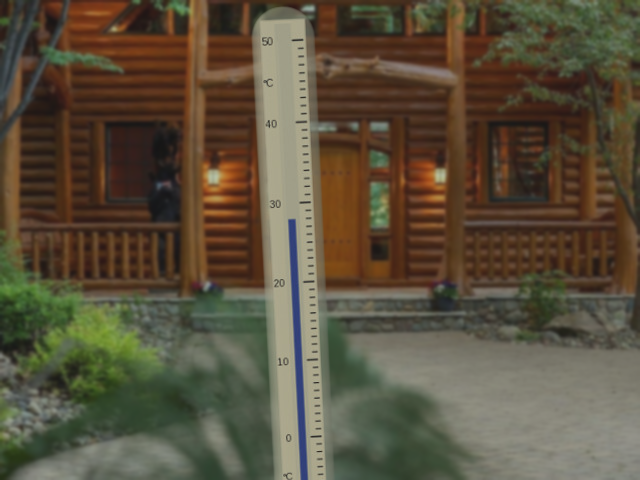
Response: 28
